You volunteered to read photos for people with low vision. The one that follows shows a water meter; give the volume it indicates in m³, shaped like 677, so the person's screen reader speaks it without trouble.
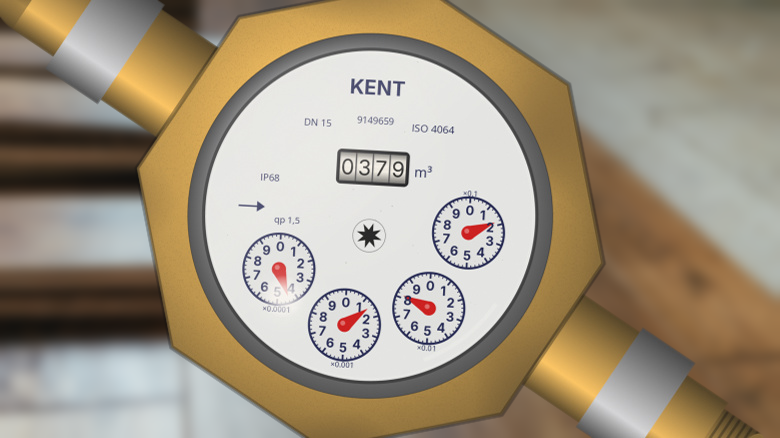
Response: 379.1814
